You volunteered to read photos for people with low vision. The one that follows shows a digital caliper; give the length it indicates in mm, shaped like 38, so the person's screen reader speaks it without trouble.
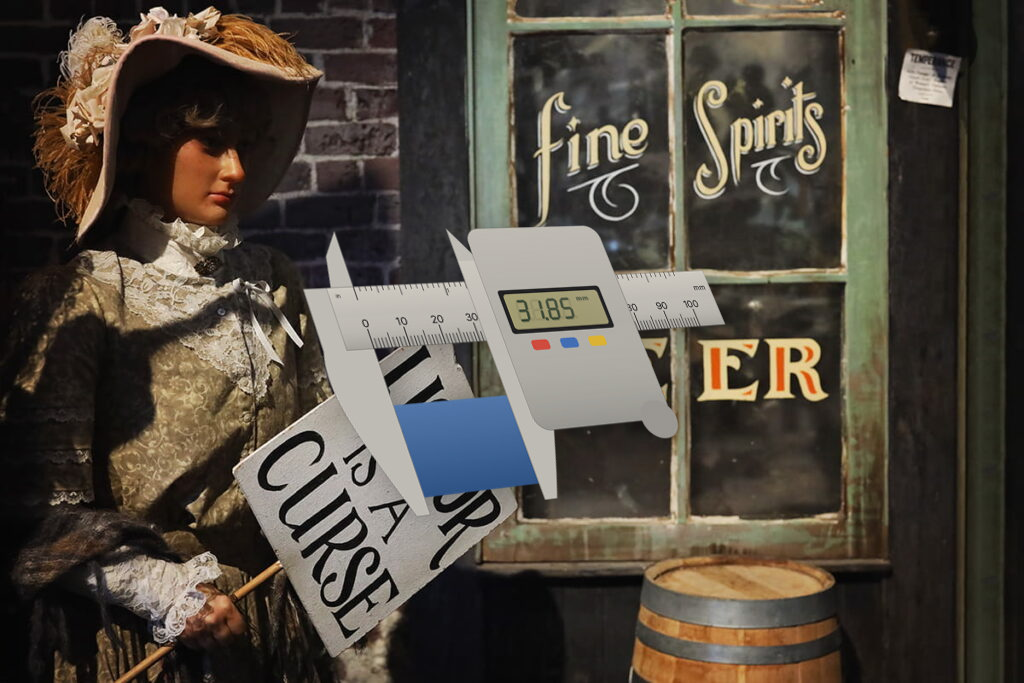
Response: 31.85
